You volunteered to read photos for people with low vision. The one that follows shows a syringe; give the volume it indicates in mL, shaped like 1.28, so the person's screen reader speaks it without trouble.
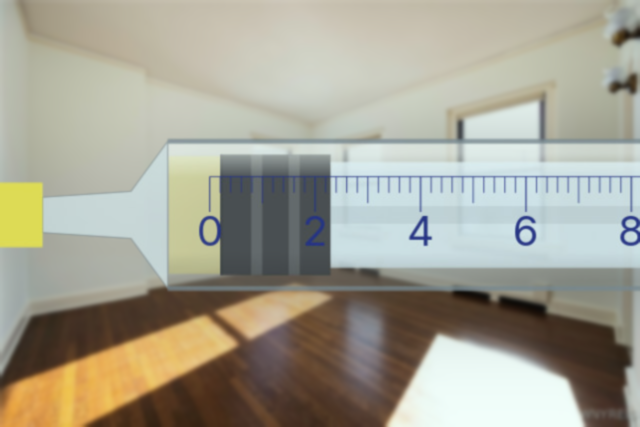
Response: 0.2
